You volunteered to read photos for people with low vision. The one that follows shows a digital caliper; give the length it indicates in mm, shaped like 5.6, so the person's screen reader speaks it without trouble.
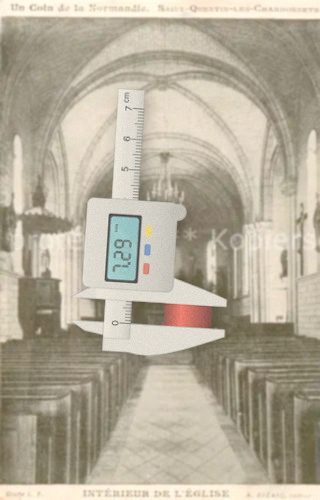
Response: 7.29
